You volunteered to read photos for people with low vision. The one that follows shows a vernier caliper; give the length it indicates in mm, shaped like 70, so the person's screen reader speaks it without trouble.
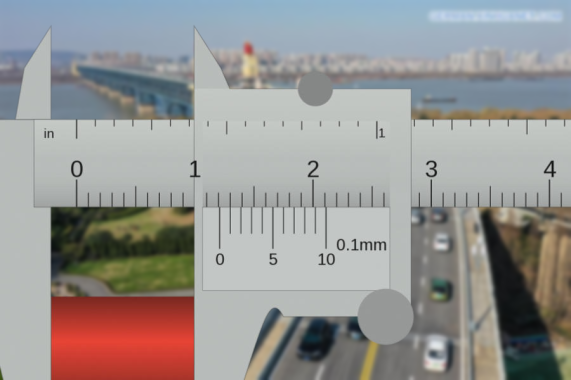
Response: 12.1
